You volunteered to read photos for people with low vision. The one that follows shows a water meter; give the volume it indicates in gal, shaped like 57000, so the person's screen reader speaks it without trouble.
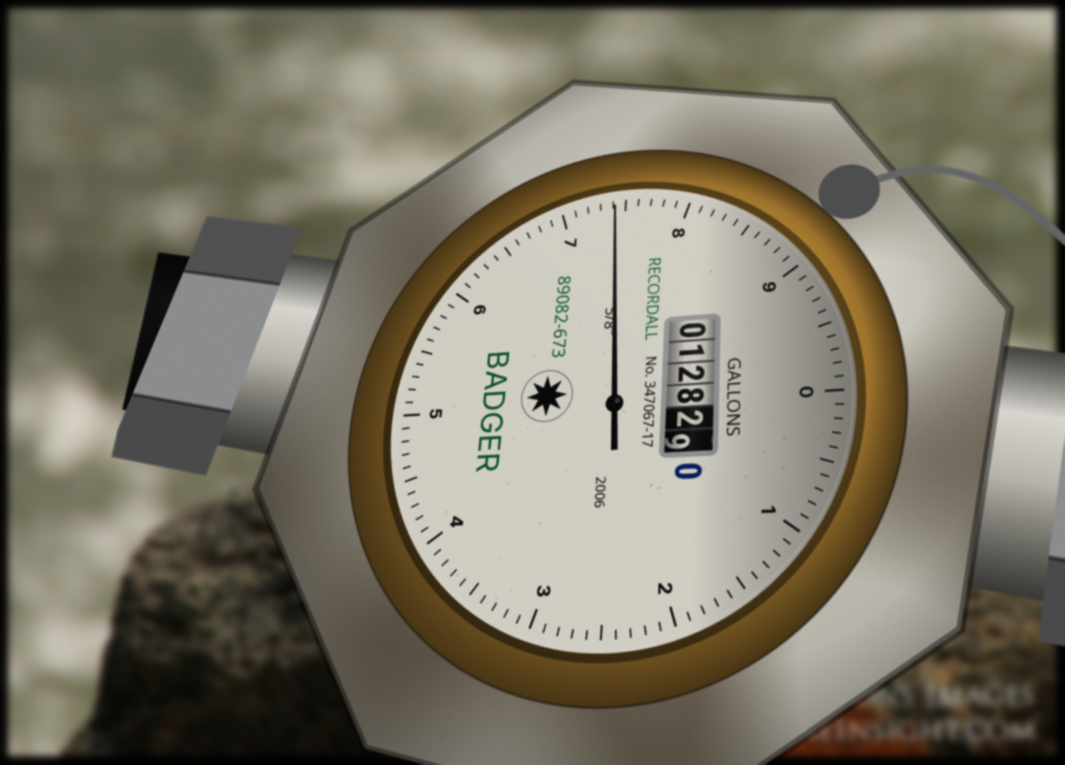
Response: 128287.4
